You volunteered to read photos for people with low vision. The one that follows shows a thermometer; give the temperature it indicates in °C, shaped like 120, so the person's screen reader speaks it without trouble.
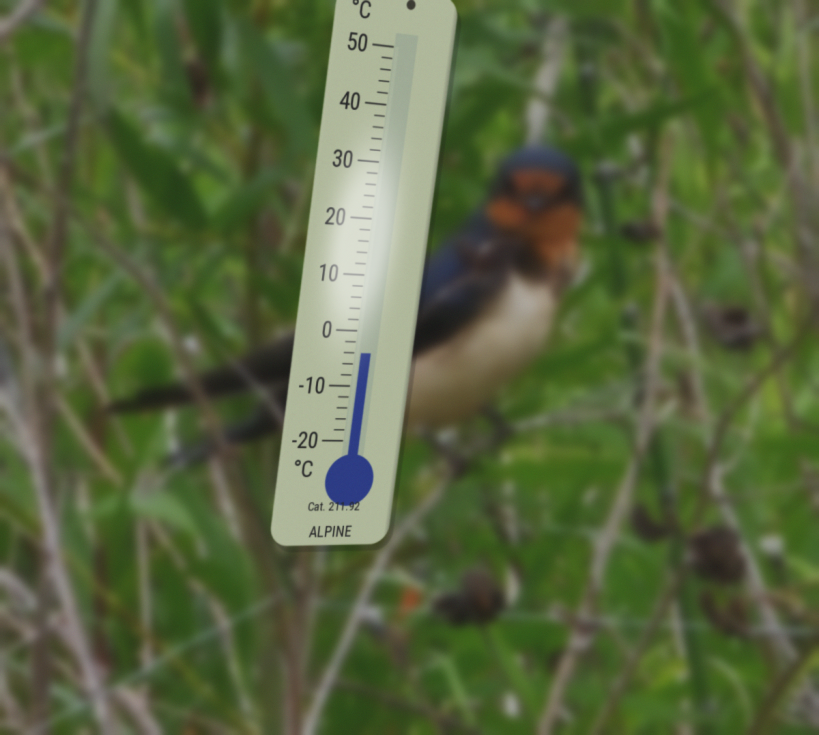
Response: -4
